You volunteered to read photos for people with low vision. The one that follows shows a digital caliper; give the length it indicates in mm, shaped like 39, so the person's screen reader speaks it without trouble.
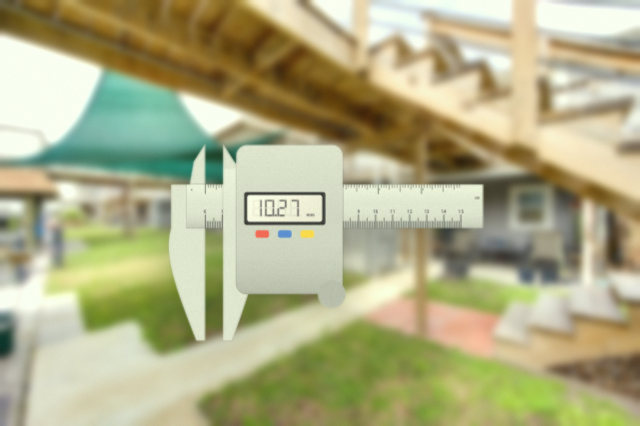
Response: 10.27
